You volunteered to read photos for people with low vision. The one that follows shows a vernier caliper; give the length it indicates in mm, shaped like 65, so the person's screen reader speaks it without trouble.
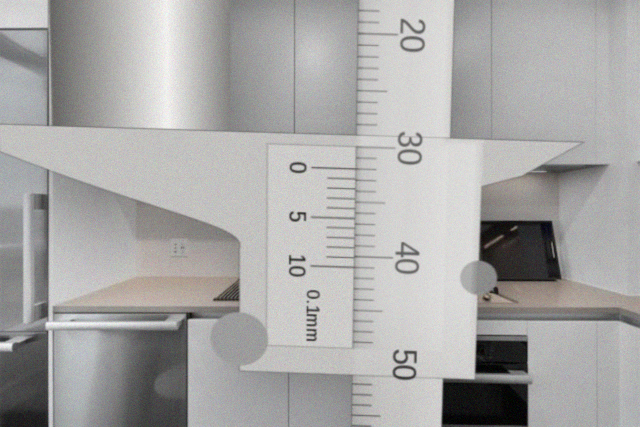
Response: 32.0
